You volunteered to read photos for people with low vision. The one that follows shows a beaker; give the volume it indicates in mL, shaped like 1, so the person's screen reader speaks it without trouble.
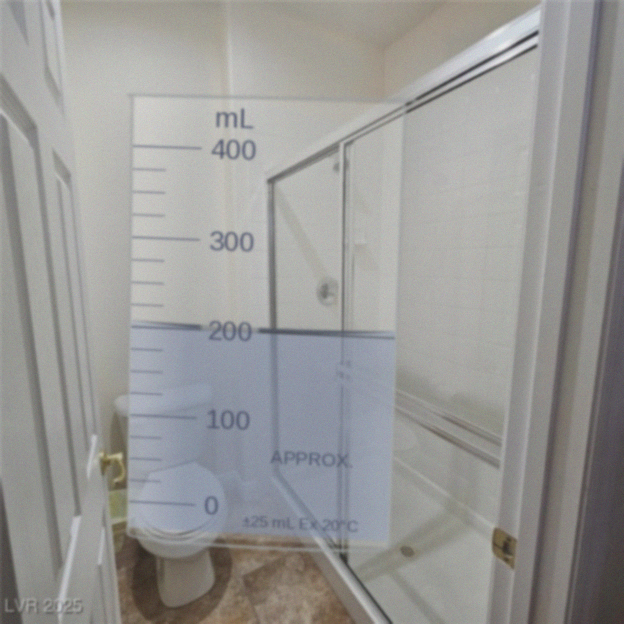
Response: 200
